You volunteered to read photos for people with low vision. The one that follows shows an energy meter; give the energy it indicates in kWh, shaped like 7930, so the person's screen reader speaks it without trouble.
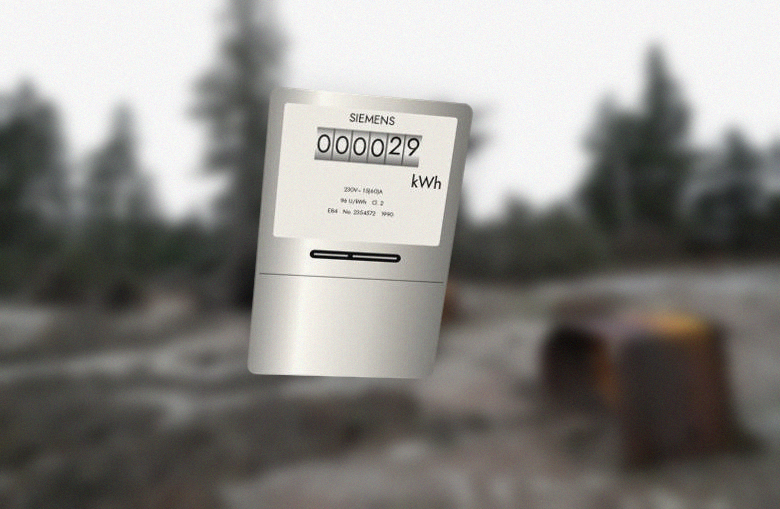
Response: 29
